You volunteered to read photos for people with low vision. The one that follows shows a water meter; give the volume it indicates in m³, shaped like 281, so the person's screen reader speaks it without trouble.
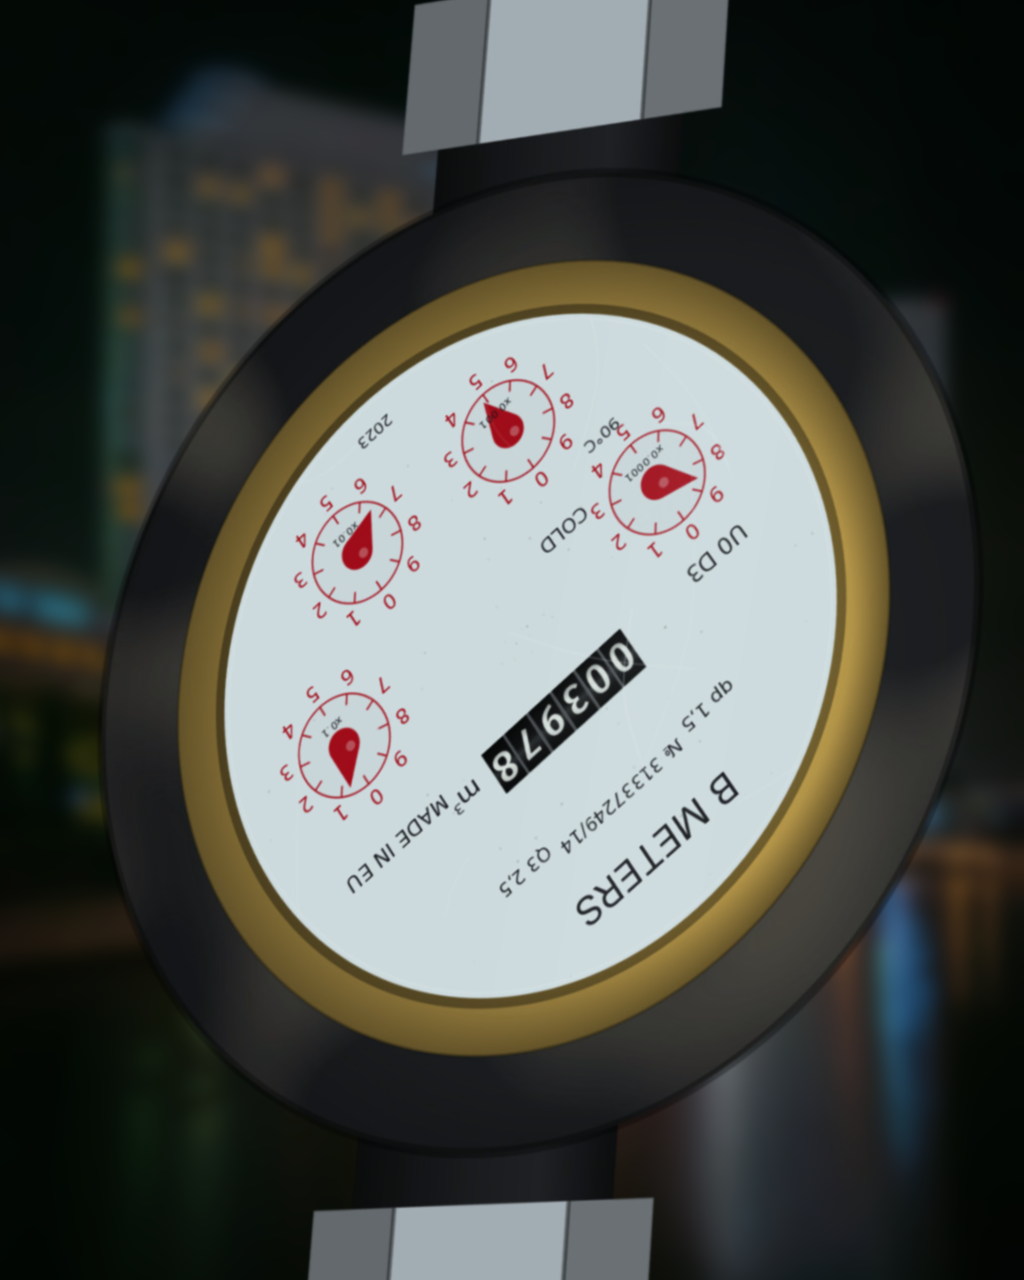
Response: 3978.0648
